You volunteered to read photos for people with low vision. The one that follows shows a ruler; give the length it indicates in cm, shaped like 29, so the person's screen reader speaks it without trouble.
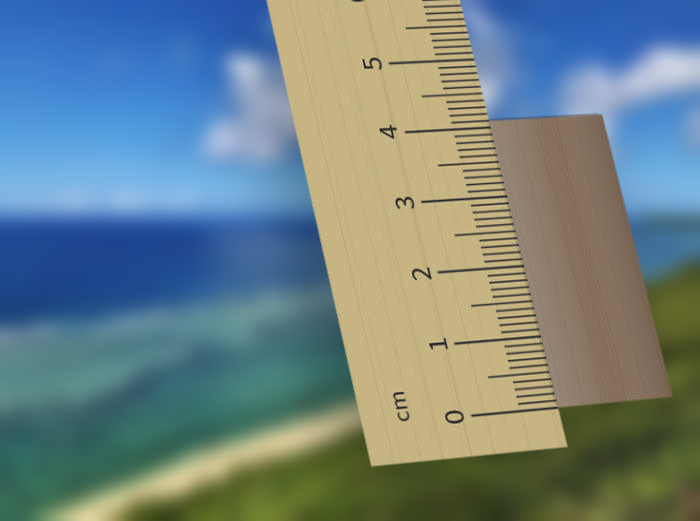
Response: 4.1
